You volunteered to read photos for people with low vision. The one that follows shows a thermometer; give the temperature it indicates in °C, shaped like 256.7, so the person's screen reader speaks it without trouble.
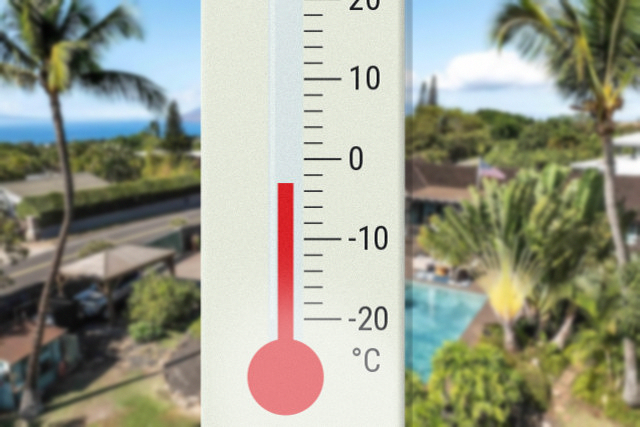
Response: -3
